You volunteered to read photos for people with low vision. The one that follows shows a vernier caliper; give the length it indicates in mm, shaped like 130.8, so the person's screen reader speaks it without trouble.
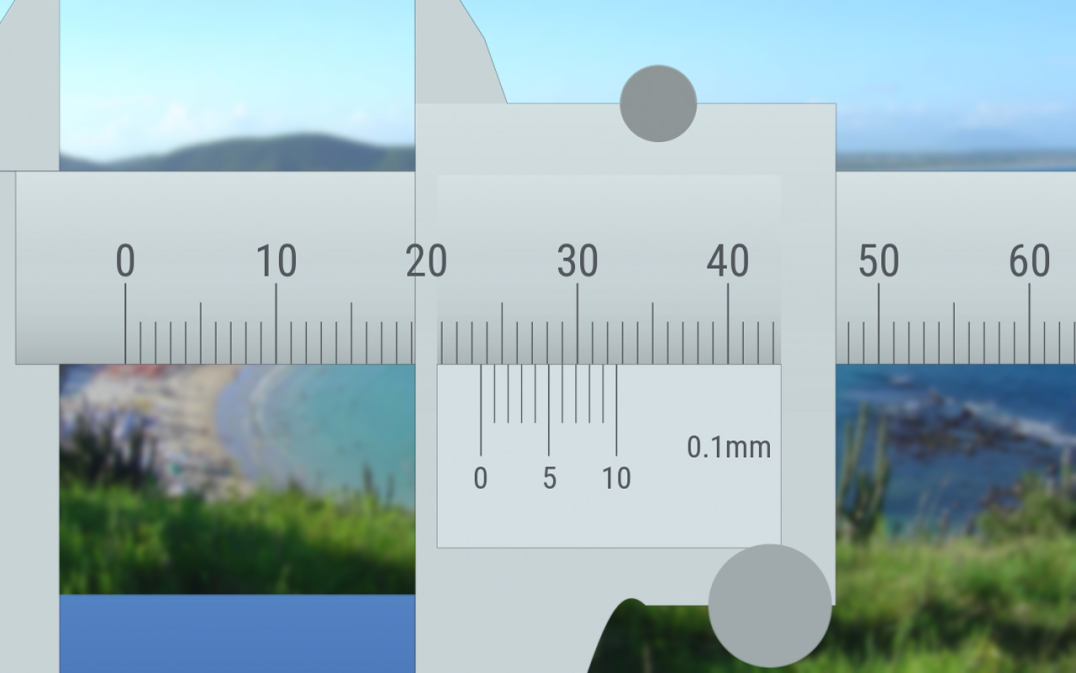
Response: 23.6
